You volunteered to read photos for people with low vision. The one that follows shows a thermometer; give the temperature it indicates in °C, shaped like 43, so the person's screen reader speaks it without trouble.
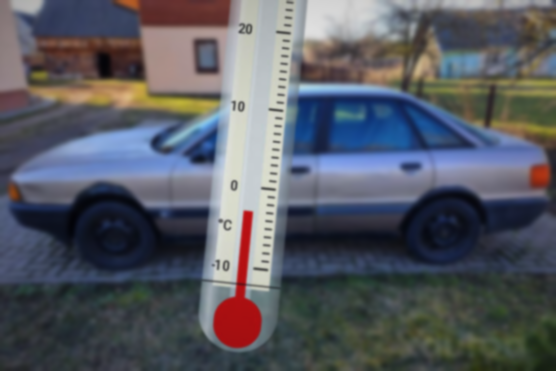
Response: -3
